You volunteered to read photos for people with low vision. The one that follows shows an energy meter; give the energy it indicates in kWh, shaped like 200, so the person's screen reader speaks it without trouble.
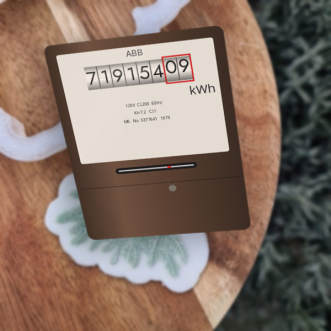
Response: 719154.09
